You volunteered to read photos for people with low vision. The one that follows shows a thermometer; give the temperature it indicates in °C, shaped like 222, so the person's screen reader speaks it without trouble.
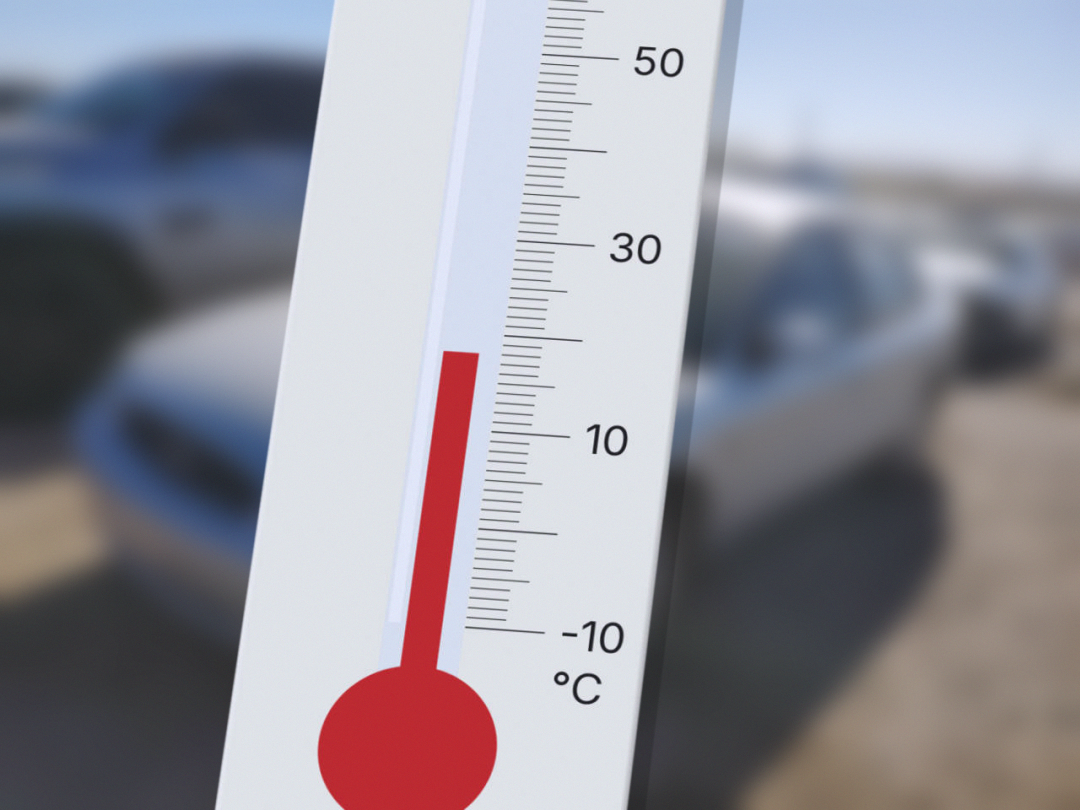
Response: 18
